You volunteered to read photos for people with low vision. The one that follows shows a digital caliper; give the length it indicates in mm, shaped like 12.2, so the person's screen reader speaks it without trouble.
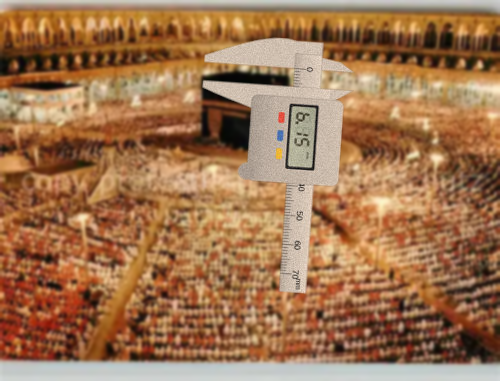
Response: 6.15
